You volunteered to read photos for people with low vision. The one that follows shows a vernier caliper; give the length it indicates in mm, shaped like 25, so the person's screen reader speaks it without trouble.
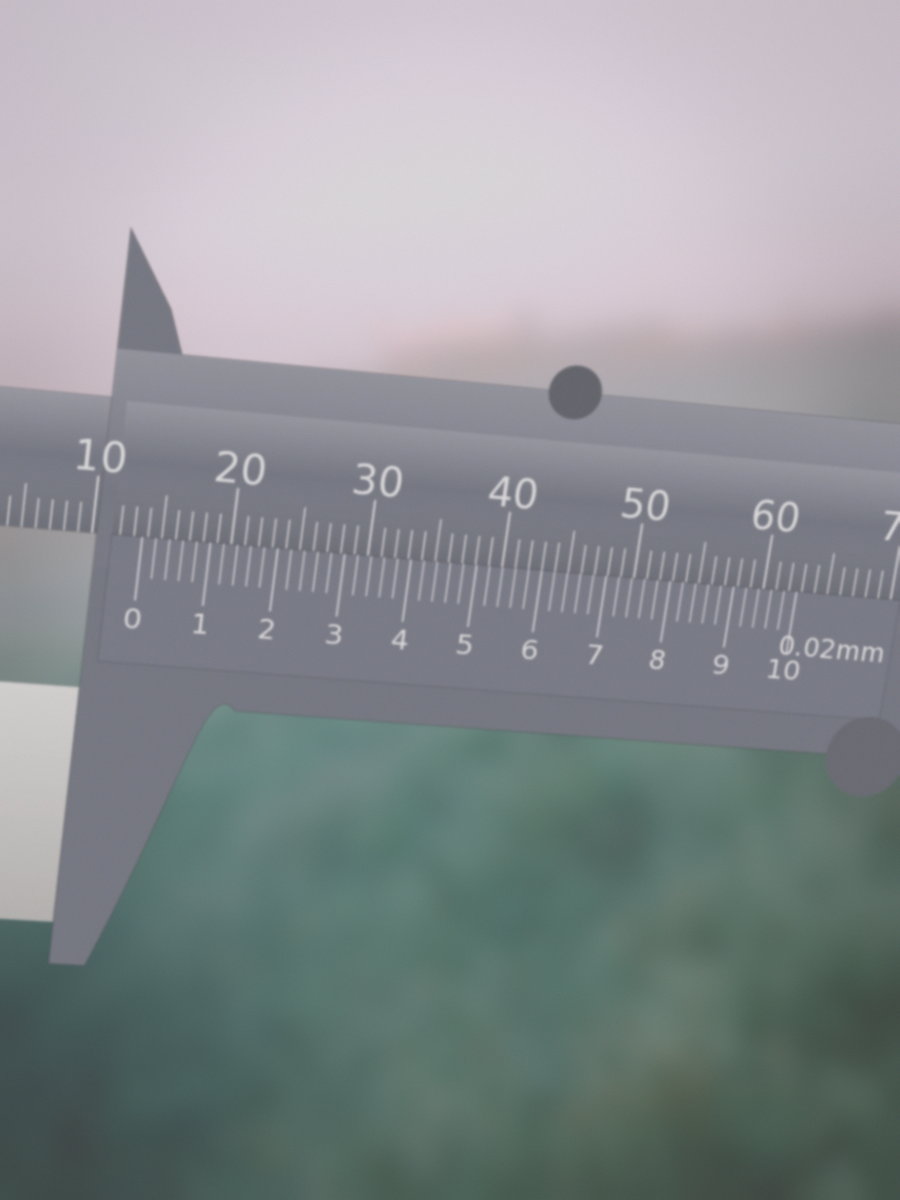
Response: 13.6
